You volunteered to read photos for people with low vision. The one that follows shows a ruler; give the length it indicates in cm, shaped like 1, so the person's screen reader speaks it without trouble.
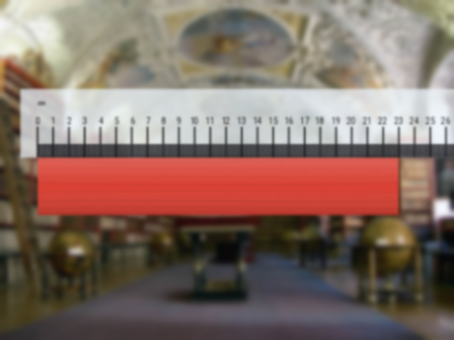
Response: 23
